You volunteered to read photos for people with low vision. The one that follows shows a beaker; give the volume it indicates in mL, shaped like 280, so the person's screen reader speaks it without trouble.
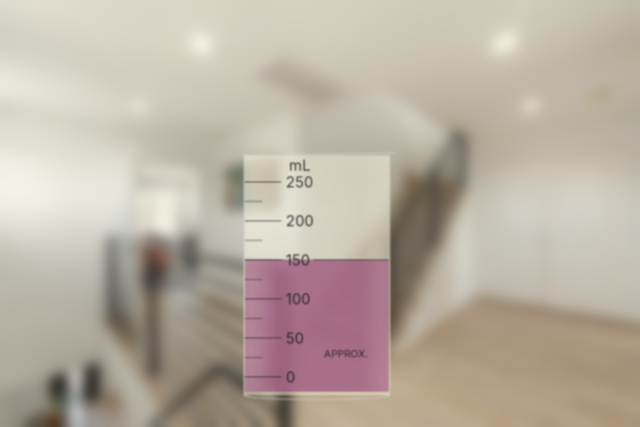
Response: 150
